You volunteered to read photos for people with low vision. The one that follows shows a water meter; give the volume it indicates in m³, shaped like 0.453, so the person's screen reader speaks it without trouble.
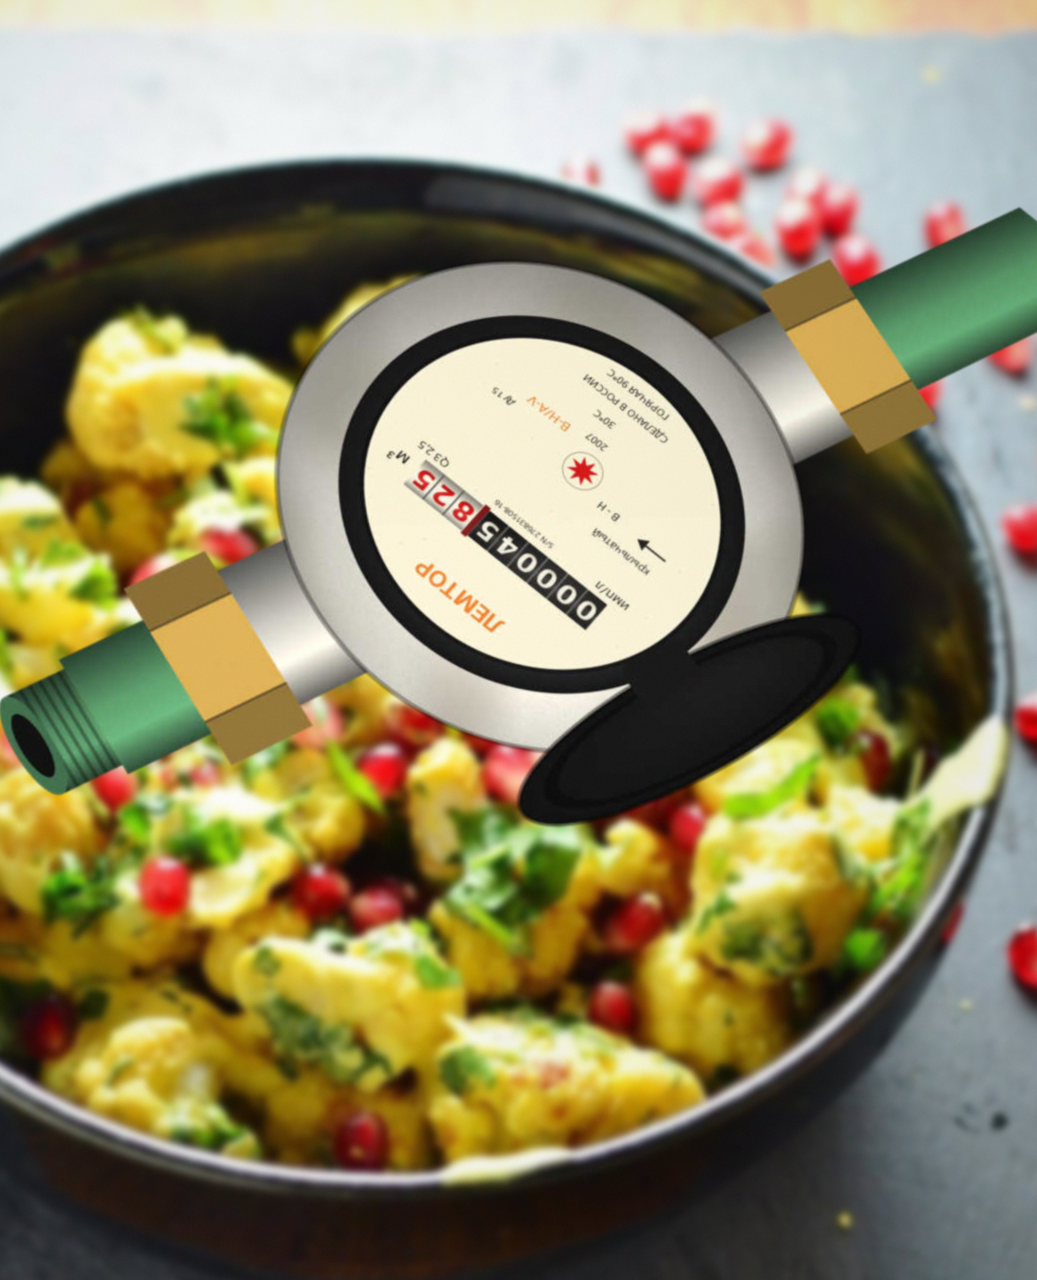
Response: 45.825
